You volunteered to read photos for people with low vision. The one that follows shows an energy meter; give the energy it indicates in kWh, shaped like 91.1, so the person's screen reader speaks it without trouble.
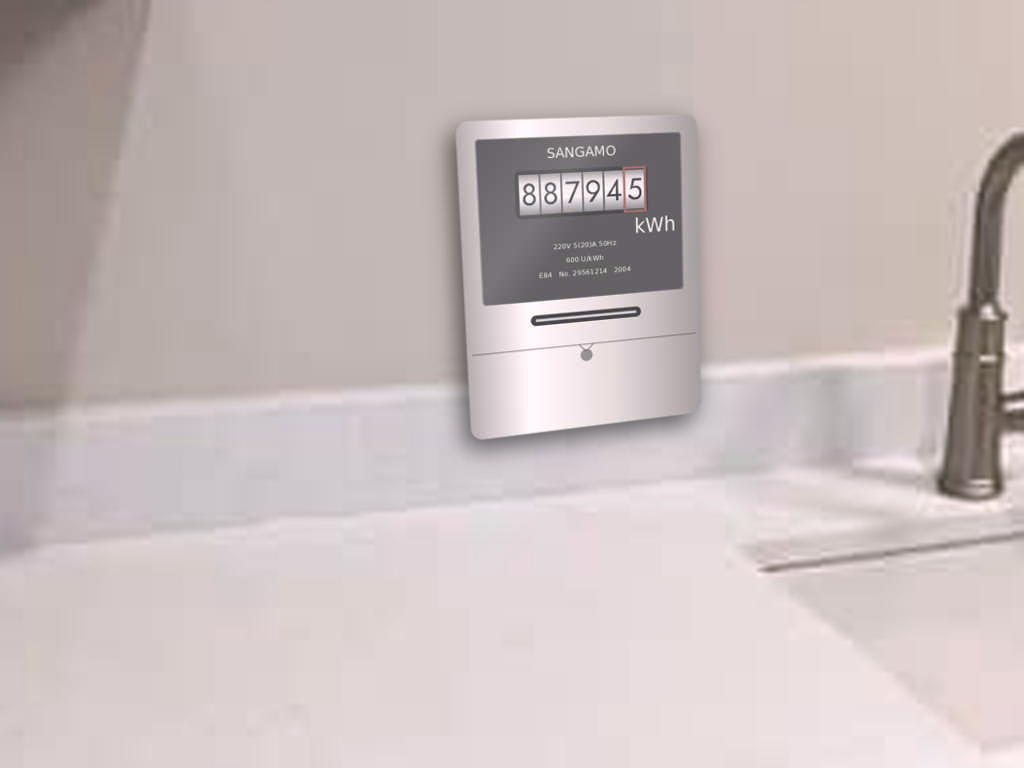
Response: 88794.5
